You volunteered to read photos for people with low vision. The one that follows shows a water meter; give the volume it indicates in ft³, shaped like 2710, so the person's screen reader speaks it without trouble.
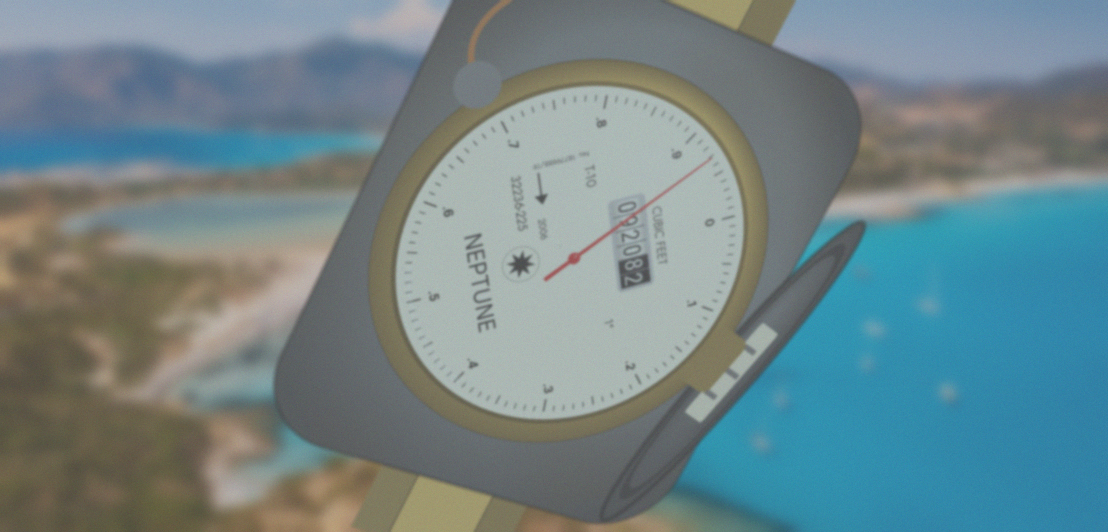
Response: 92081.93
